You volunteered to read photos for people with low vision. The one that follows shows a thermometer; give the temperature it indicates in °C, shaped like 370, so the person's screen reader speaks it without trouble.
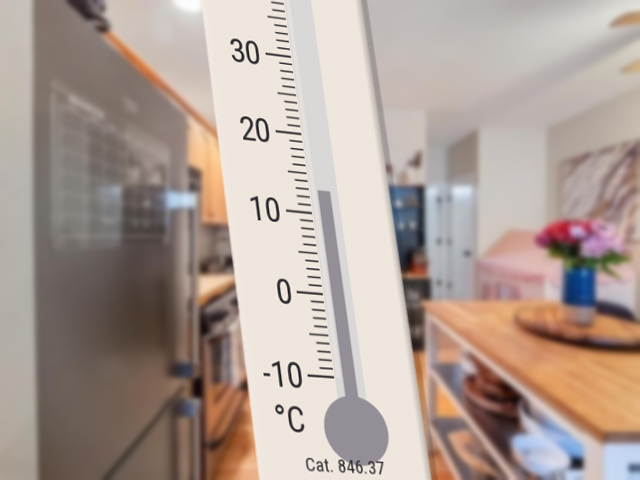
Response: 13
